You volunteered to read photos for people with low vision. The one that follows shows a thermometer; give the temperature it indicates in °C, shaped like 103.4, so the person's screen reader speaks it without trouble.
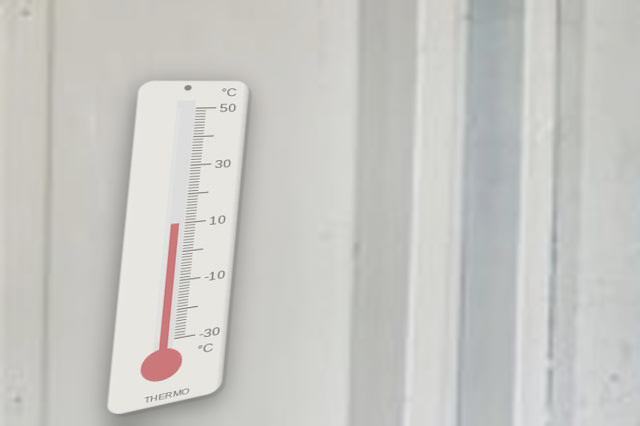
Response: 10
